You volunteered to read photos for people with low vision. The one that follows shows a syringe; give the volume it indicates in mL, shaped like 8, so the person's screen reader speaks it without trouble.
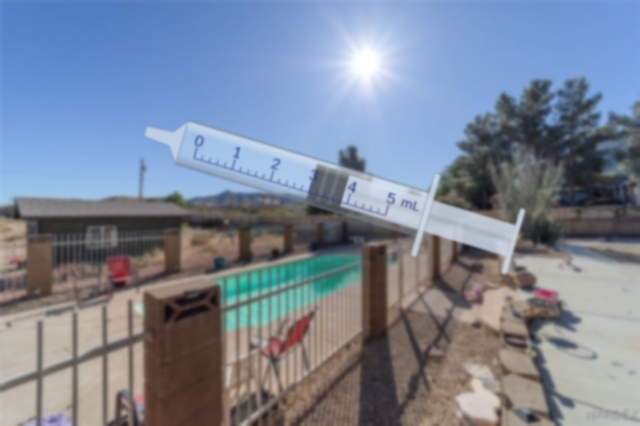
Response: 3
